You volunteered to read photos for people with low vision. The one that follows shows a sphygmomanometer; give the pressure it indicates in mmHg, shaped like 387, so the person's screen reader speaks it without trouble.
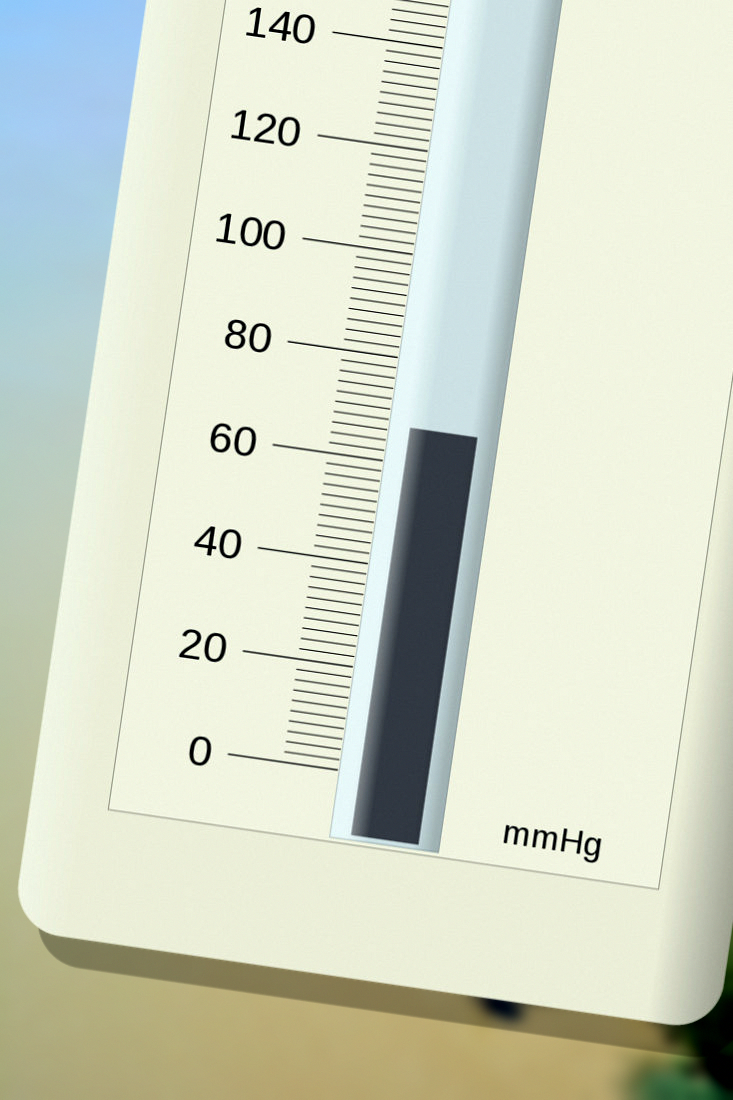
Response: 67
